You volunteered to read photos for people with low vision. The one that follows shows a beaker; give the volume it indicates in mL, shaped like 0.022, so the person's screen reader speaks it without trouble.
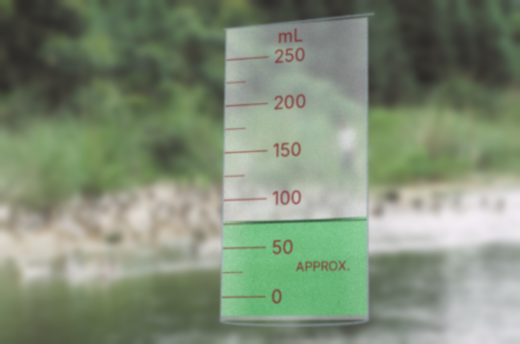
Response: 75
